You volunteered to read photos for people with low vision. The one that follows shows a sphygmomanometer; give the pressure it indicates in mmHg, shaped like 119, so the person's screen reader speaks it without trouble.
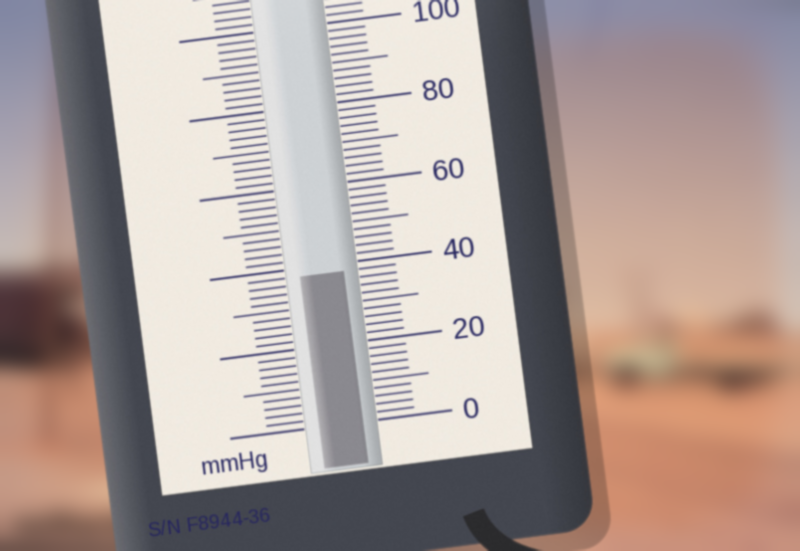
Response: 38
